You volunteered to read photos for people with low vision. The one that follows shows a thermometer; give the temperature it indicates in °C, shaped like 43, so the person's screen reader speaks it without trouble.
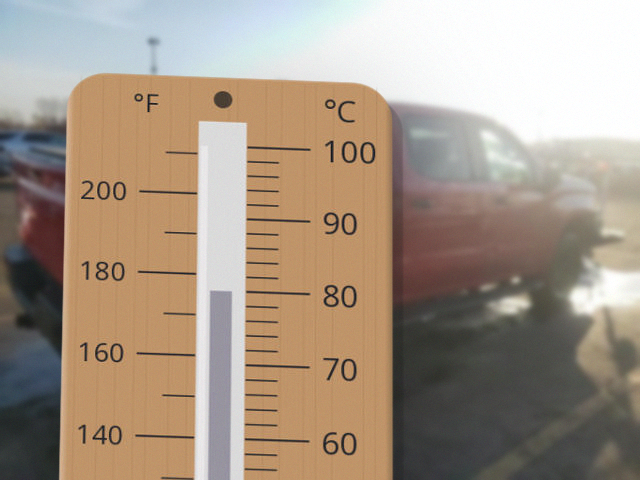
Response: 80
